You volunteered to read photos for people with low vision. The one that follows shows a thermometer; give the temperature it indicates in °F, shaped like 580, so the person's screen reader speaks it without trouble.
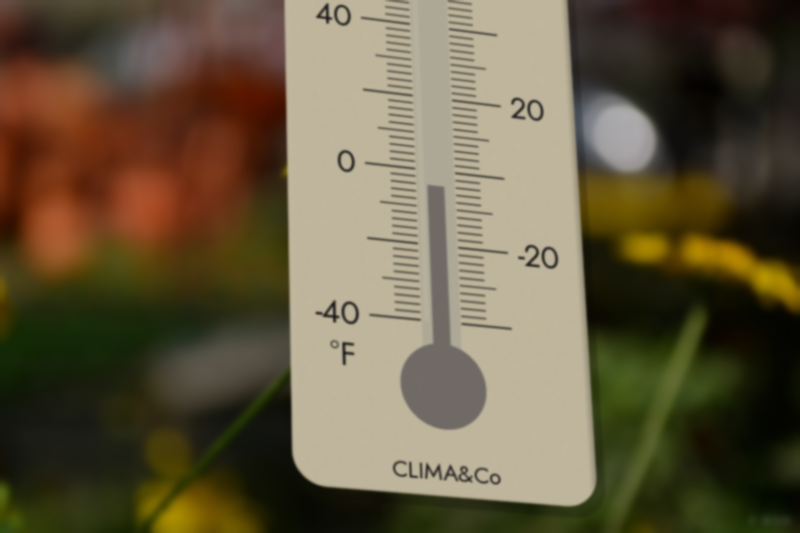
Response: -4
